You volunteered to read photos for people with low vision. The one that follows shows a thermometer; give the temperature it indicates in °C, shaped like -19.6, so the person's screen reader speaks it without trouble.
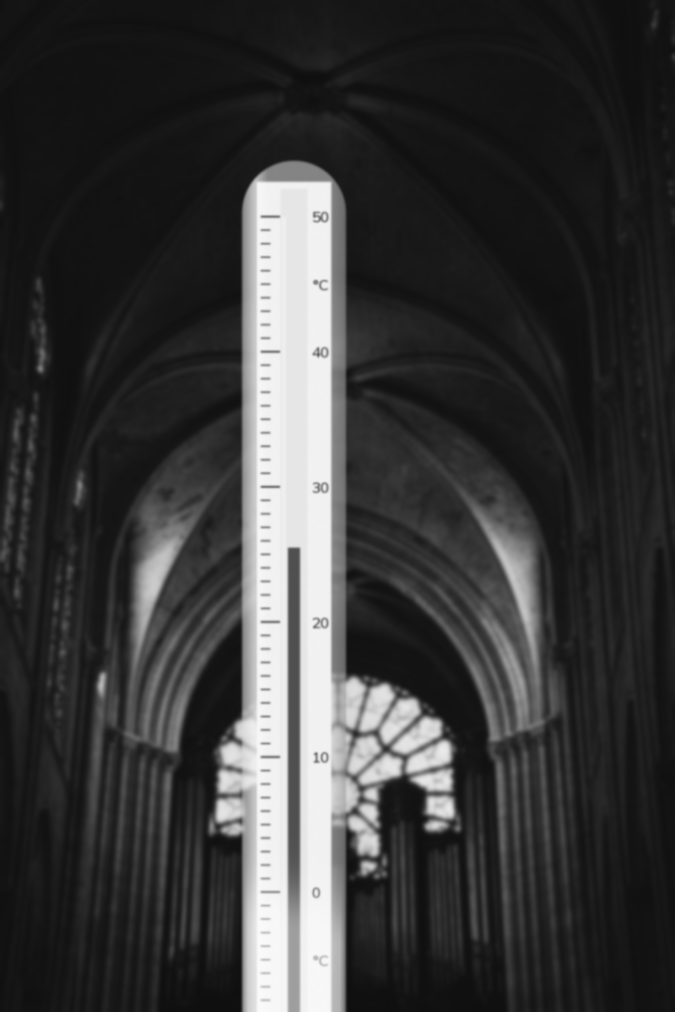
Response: 25.5
